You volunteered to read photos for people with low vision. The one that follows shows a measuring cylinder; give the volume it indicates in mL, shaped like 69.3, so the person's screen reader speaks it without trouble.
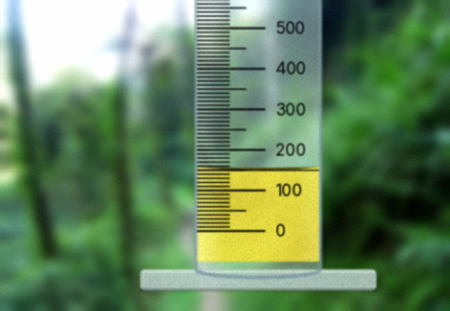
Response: 150
